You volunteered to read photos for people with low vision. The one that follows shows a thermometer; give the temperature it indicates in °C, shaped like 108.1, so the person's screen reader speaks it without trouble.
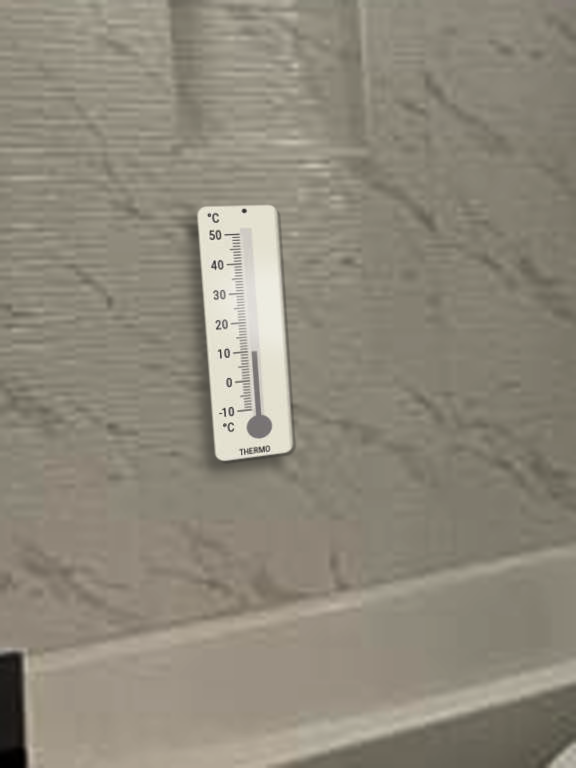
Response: 10
